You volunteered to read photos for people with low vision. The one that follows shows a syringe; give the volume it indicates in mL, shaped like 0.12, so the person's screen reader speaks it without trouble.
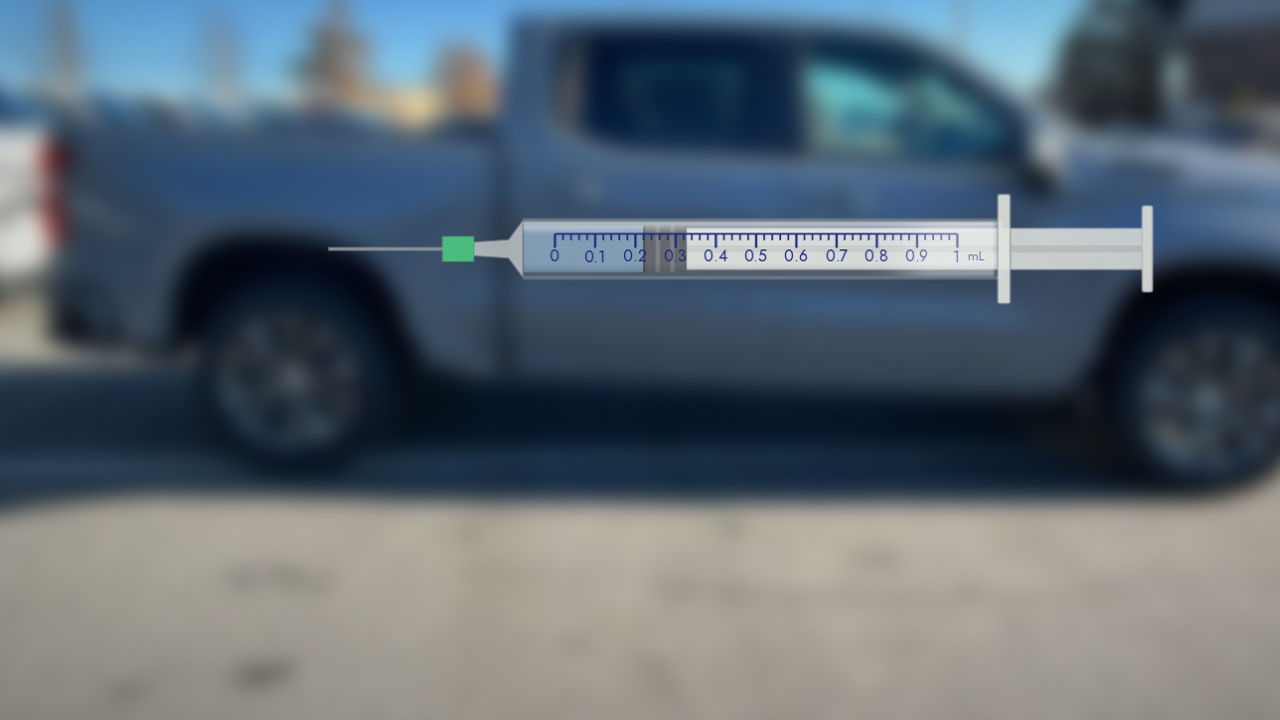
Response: 0.22
